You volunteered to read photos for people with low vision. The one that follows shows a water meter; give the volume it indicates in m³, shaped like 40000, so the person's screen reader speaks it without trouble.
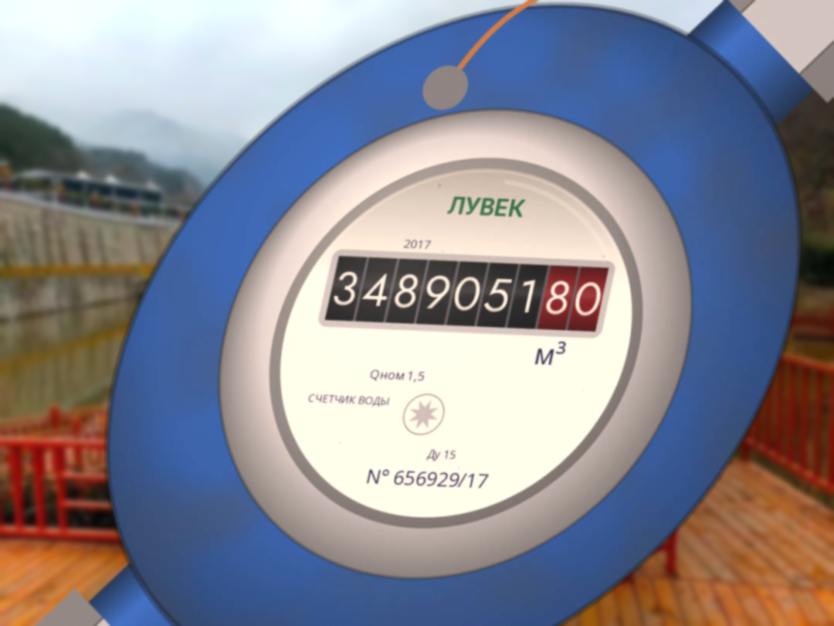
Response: 3489051.80
